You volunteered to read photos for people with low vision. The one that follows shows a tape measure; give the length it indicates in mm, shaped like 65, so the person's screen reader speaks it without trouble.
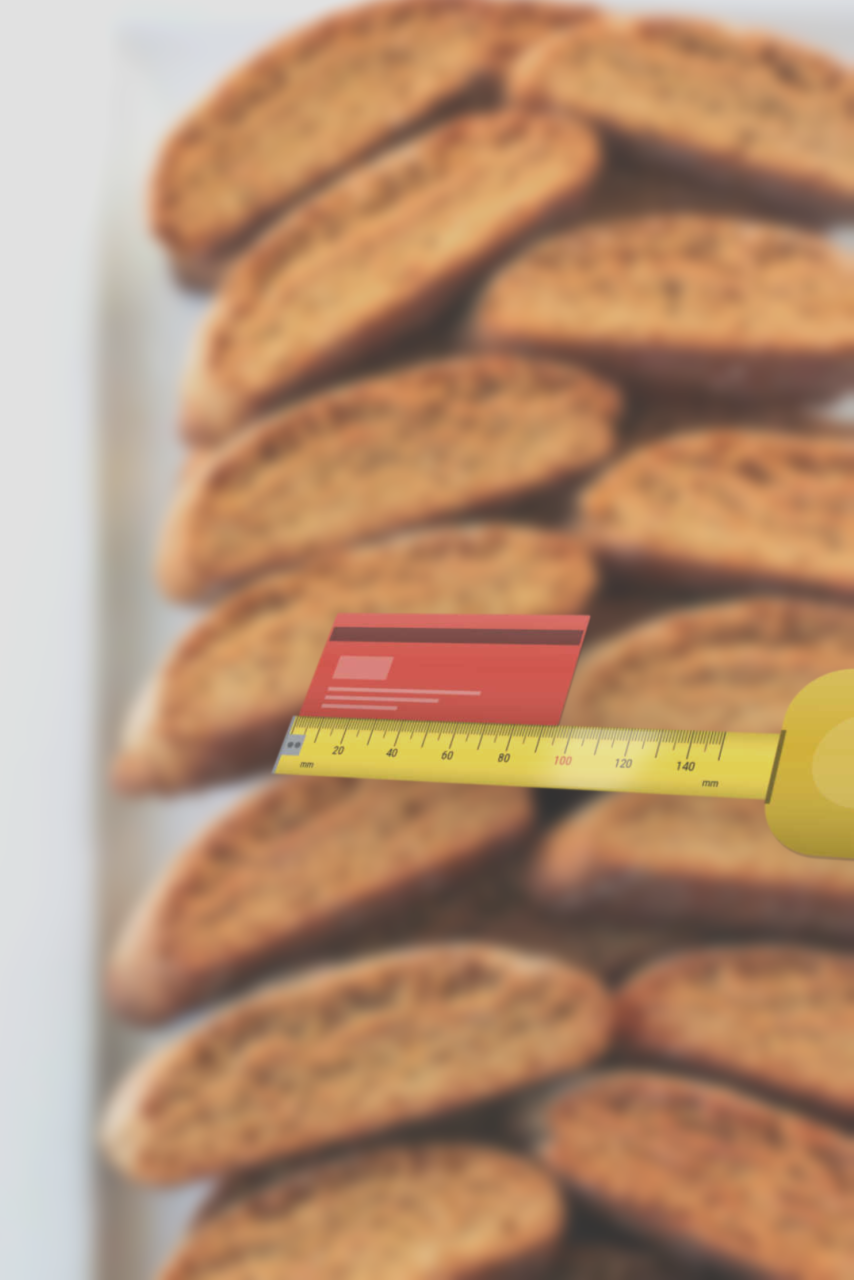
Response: 95
